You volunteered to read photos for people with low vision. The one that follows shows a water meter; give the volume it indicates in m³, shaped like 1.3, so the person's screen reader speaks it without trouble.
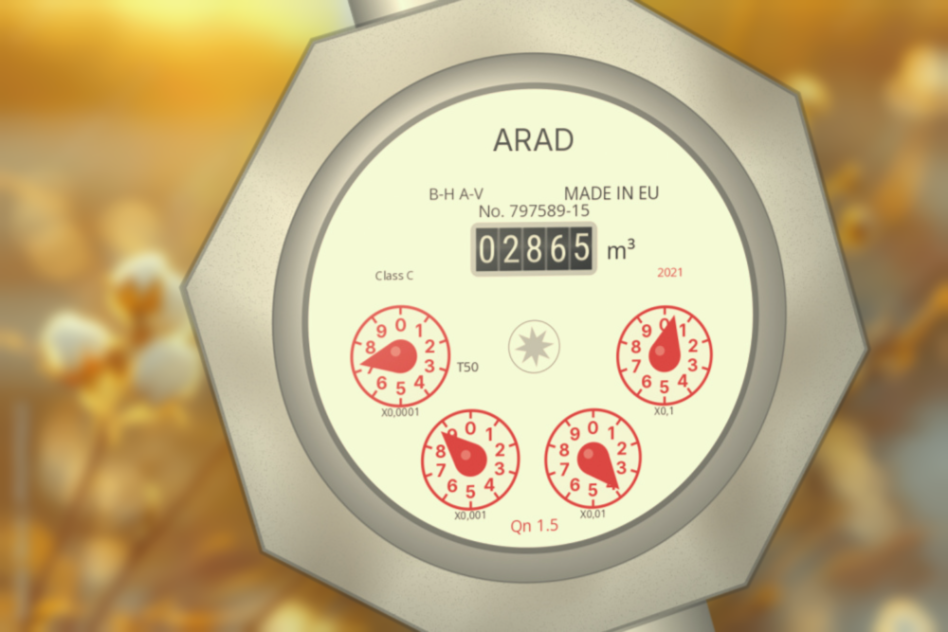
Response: 2865.0387
